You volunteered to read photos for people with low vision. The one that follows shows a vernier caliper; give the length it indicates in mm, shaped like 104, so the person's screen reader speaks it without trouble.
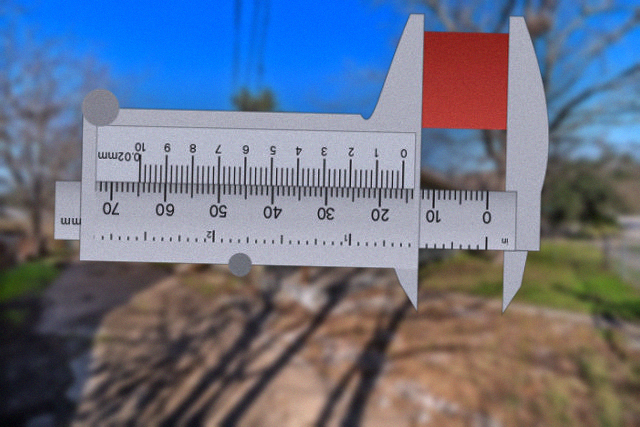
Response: 15.8
